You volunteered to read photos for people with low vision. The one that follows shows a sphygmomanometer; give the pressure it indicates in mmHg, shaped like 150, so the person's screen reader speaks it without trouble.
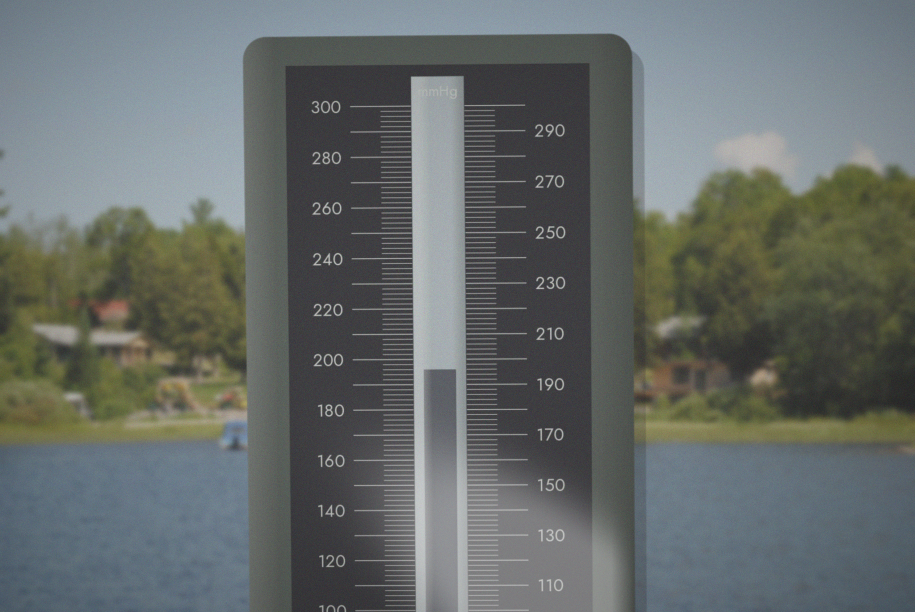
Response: 196
